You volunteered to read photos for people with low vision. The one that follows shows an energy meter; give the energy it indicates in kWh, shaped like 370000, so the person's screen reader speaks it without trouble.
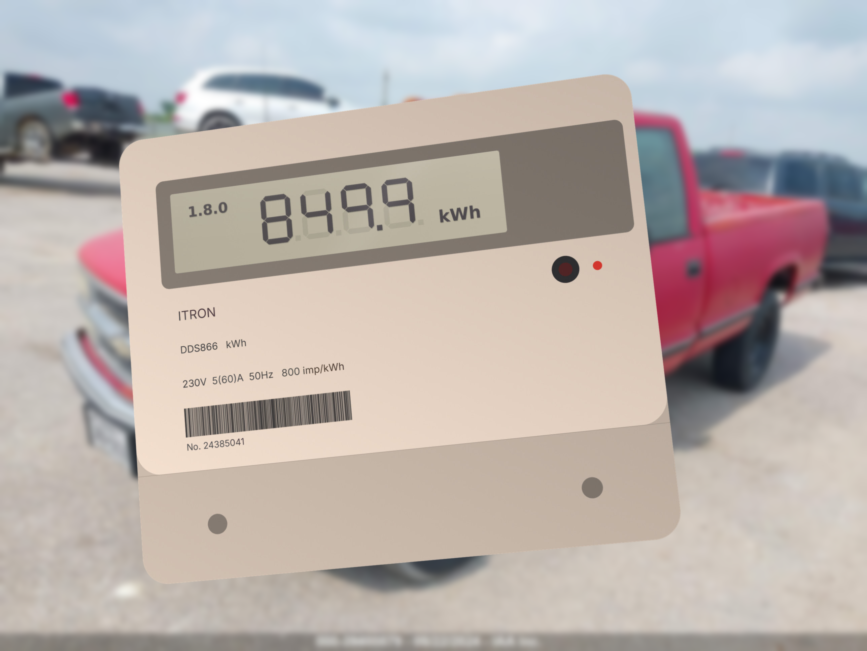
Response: 849.9
